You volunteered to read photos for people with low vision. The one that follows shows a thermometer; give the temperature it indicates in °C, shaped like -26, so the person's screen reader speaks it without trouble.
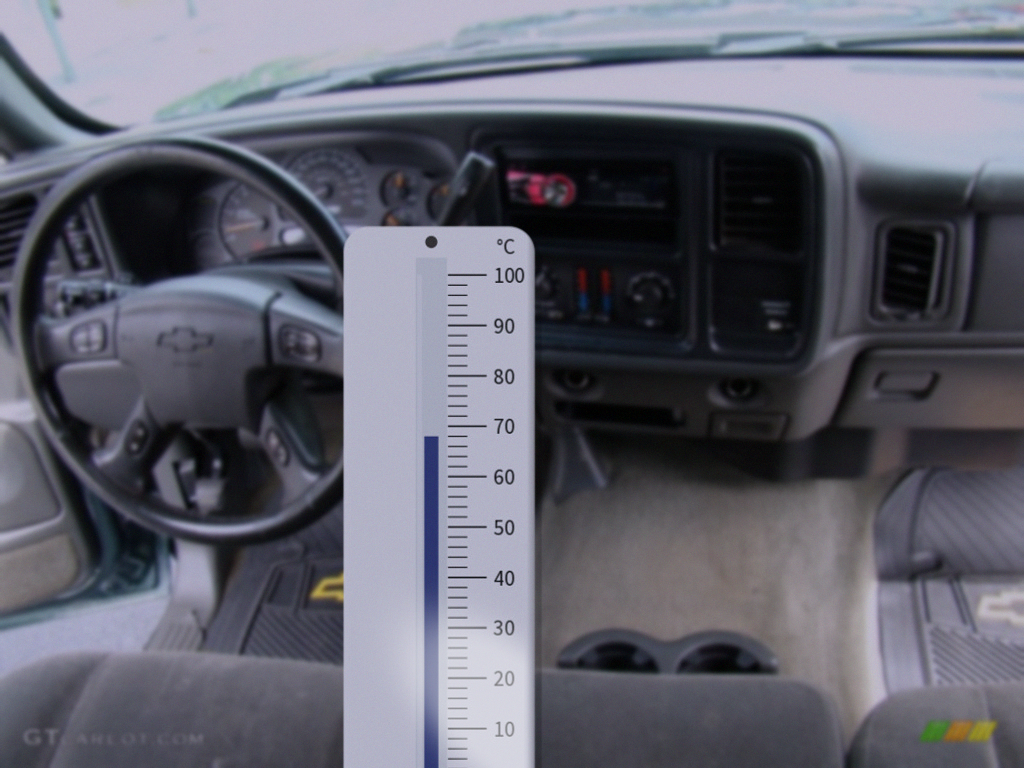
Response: 68
